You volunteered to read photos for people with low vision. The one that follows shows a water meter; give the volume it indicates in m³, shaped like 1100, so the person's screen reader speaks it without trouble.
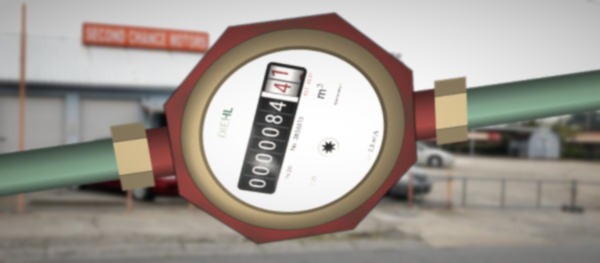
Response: 84.41
